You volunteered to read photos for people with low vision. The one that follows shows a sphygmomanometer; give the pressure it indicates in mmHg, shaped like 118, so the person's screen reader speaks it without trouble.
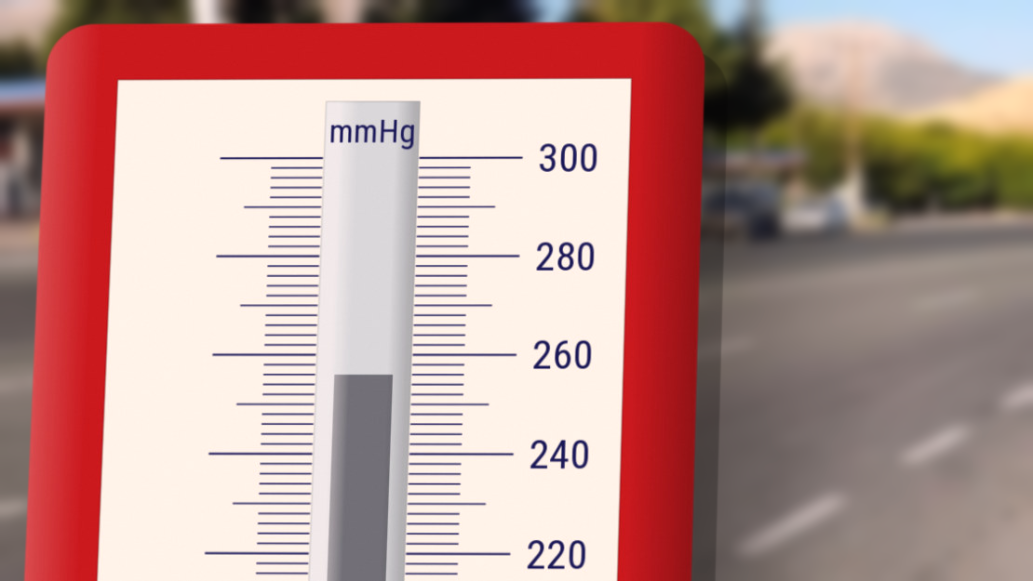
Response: 256
